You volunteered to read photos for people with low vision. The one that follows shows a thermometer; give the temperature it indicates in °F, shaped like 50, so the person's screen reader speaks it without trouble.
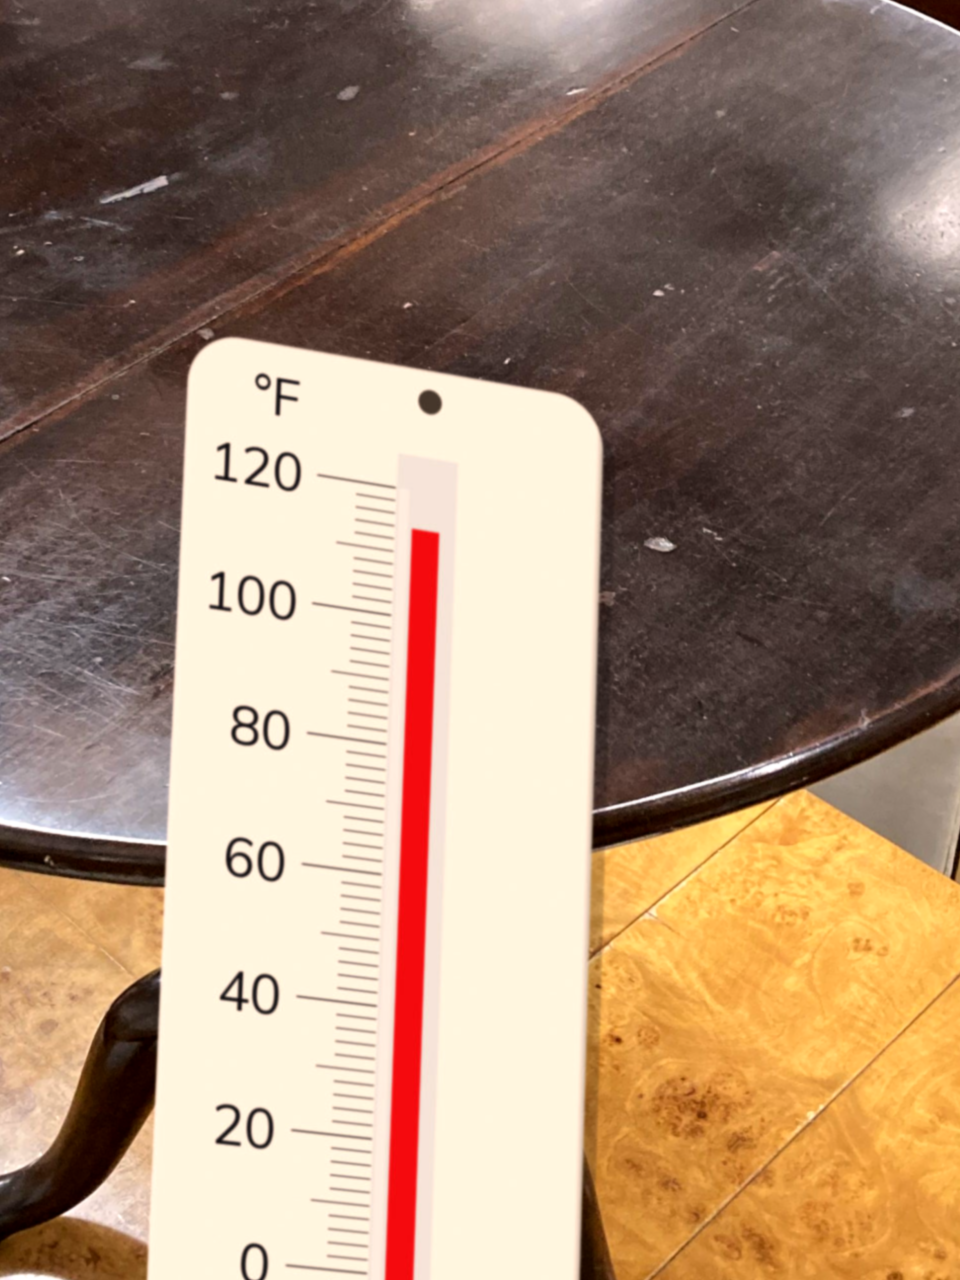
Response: 114
